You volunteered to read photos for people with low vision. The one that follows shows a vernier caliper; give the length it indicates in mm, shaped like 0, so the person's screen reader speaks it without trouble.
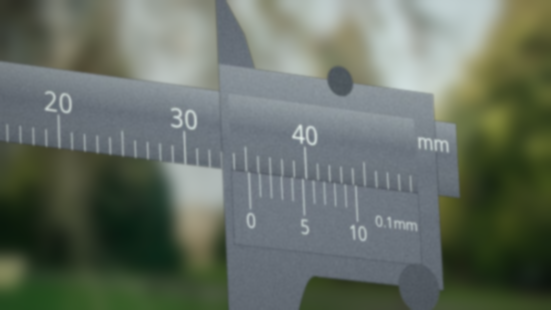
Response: 35.2
